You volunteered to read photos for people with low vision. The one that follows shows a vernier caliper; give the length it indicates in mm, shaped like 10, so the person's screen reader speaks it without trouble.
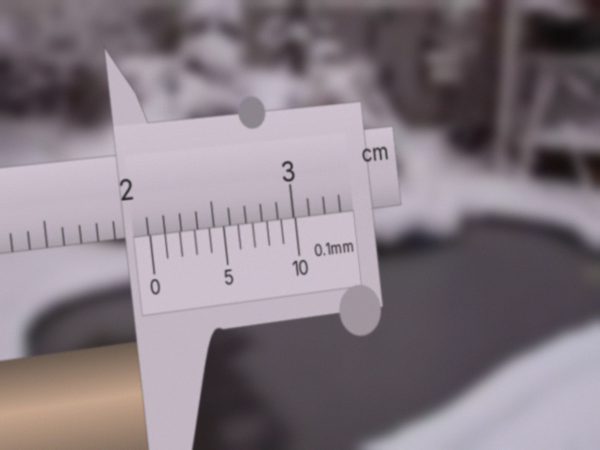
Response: 21.1
